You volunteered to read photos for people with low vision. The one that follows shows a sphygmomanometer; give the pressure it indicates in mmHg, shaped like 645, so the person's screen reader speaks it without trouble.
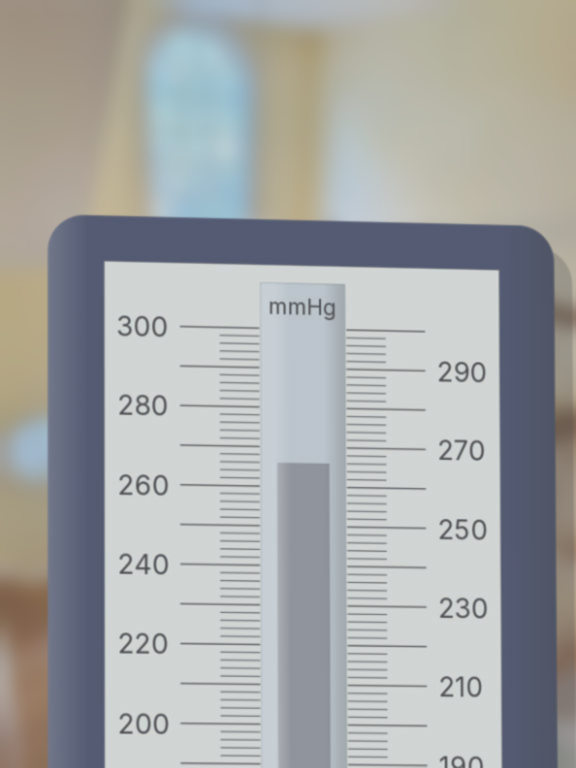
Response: 266
